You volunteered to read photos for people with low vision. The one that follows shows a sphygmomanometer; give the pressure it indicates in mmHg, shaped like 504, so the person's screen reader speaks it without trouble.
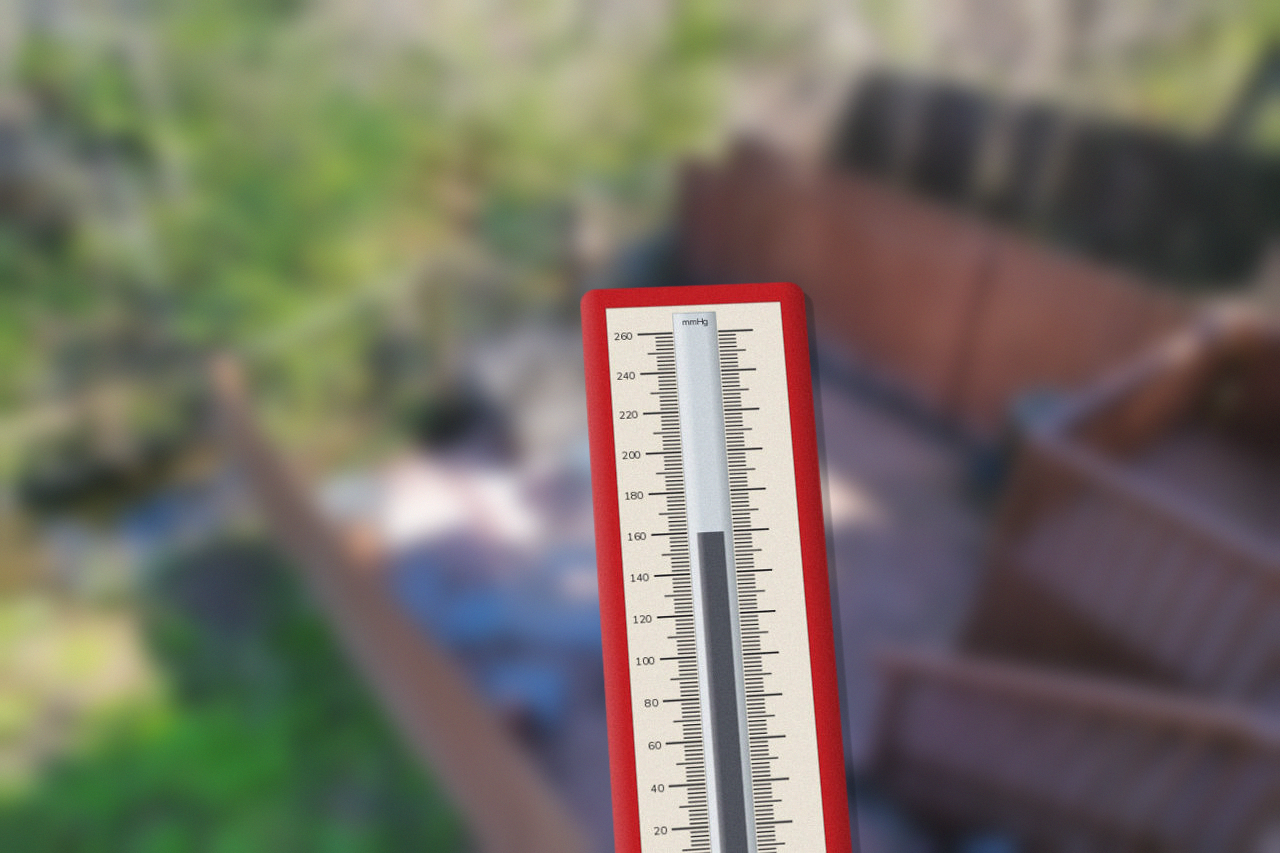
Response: 160
